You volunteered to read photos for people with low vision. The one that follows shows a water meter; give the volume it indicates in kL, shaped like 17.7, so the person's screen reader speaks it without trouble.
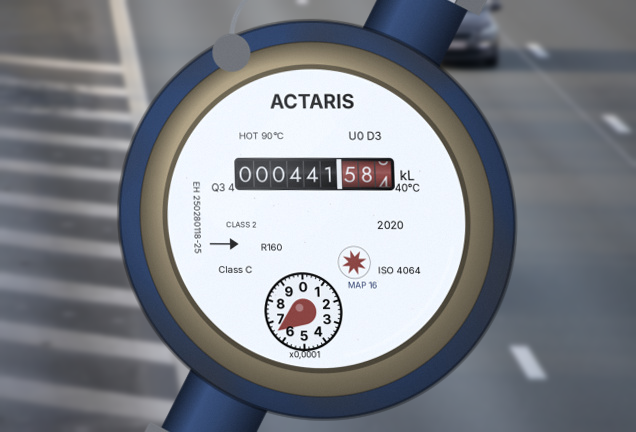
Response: 441.5836
